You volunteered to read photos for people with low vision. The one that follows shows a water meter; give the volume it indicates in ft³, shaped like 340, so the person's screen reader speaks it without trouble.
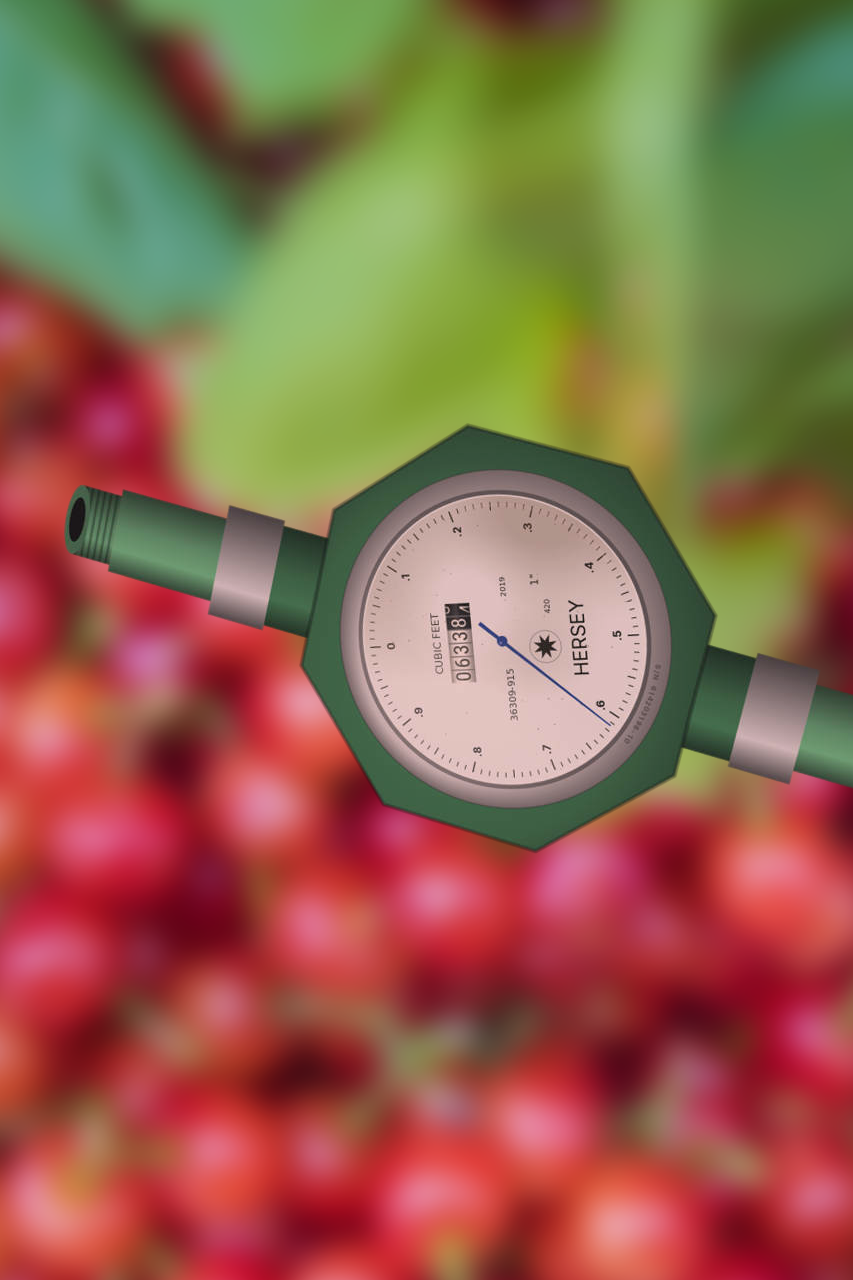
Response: 63383.61
